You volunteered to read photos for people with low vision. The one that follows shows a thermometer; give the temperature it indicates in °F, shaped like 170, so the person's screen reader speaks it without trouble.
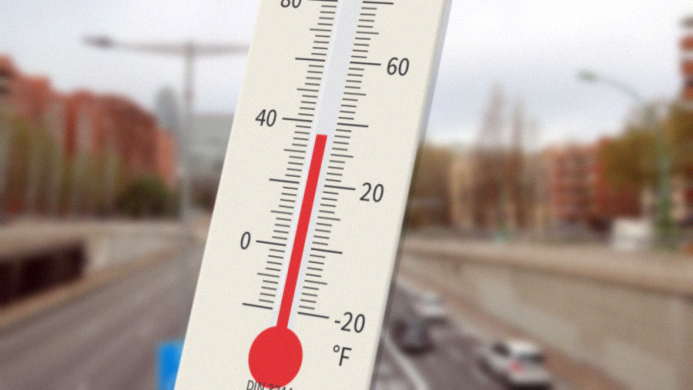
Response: 36
